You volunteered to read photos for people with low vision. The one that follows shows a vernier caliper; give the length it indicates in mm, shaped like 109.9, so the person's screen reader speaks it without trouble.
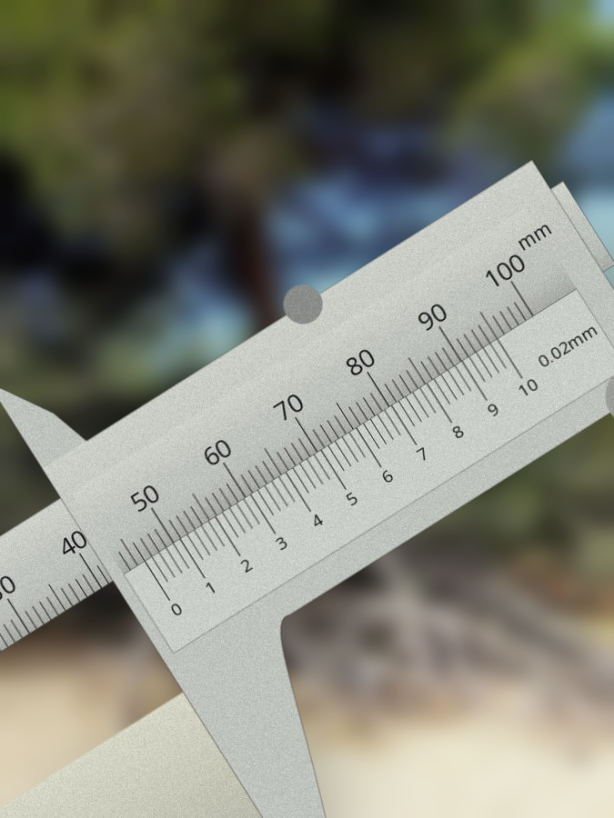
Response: 46.0
